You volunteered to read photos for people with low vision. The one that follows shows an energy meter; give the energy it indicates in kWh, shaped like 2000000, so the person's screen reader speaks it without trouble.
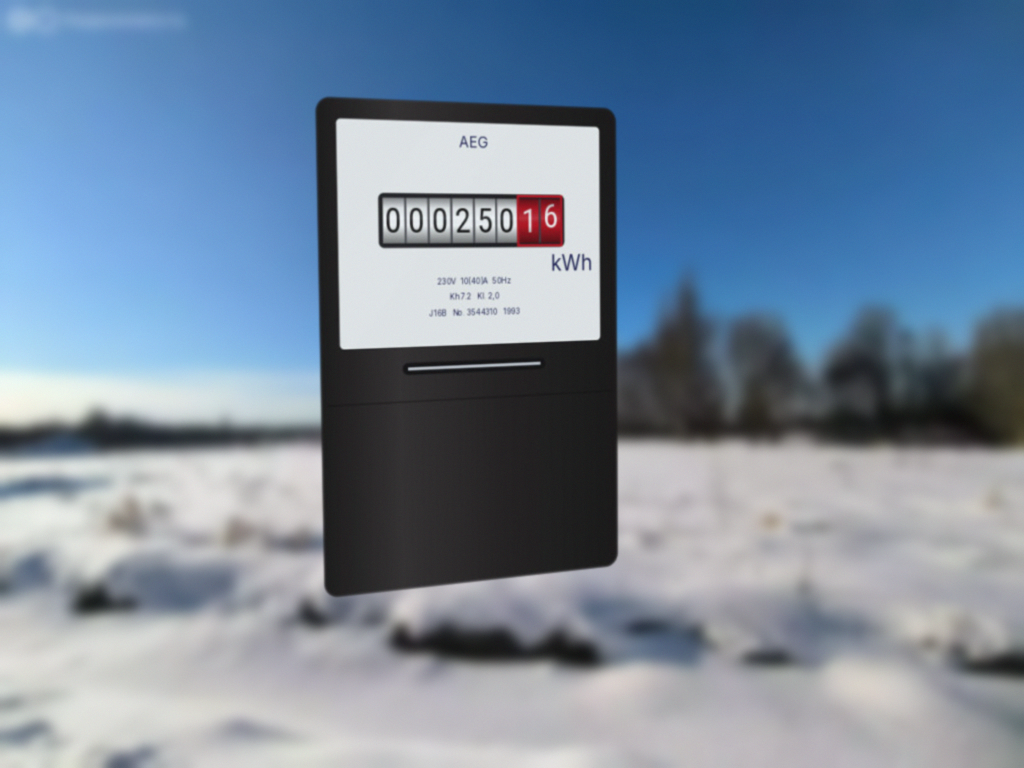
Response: 250.16
